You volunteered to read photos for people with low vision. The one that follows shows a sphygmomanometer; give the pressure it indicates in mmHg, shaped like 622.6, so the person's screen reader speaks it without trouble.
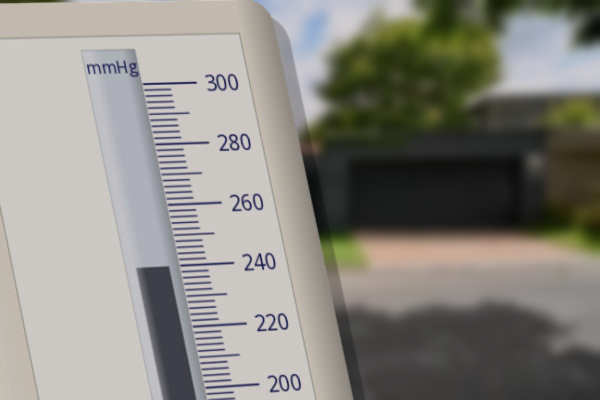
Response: 240
